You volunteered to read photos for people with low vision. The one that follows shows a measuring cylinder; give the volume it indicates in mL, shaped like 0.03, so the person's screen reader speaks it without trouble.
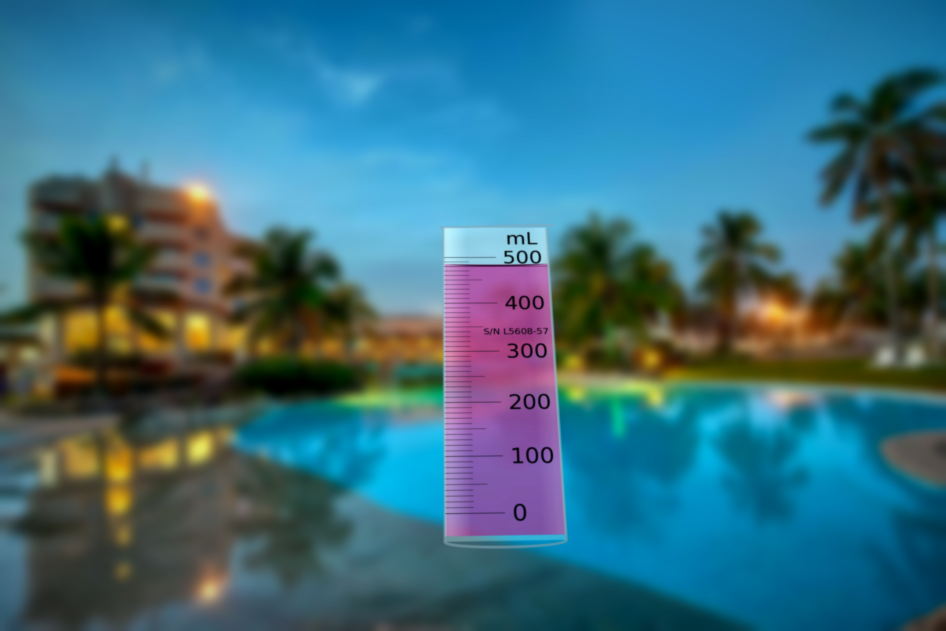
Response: 480
